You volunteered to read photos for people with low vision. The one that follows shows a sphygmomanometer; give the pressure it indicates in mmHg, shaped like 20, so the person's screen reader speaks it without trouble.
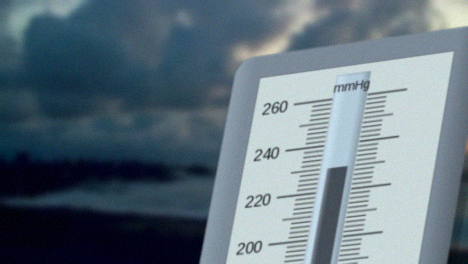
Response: 230
